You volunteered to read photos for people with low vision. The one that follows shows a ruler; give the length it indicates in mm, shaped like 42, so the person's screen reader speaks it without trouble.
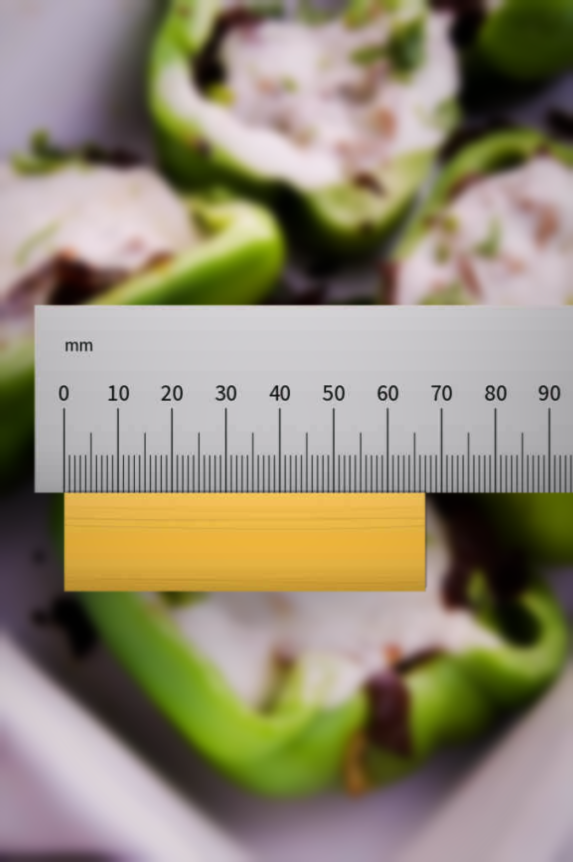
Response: 67
